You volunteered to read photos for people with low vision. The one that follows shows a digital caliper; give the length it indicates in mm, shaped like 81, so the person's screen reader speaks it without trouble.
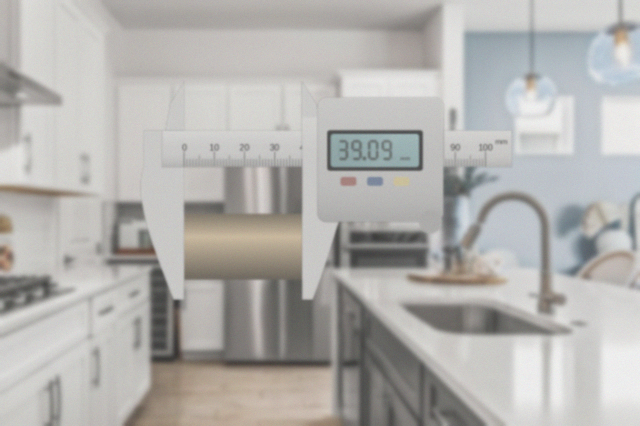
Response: 39.09
